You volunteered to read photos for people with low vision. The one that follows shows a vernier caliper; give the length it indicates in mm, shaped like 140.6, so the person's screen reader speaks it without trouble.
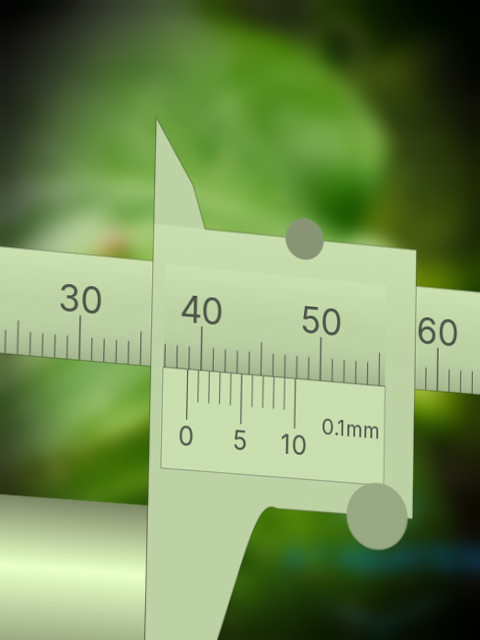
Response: 38.9
